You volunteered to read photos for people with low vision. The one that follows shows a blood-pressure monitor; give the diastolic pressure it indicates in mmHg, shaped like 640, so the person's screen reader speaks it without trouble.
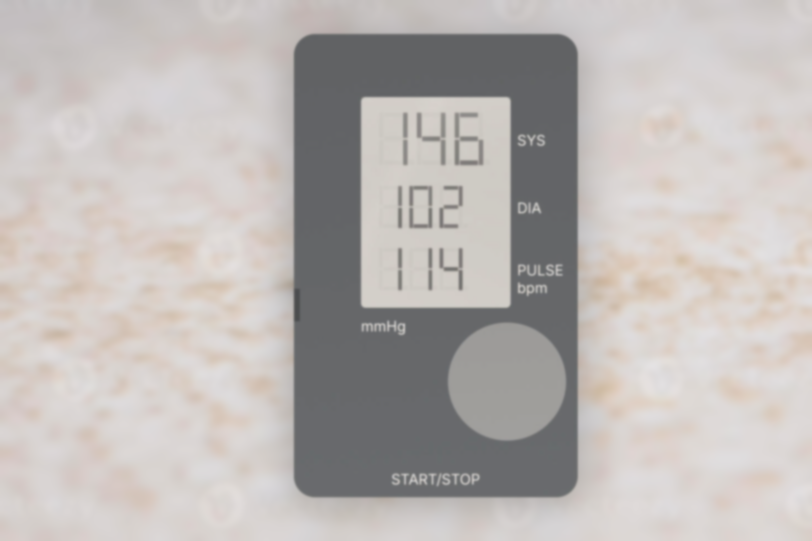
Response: 102
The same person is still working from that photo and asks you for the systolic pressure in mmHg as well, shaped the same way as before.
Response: 146
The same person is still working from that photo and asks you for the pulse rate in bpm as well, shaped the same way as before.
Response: 114
